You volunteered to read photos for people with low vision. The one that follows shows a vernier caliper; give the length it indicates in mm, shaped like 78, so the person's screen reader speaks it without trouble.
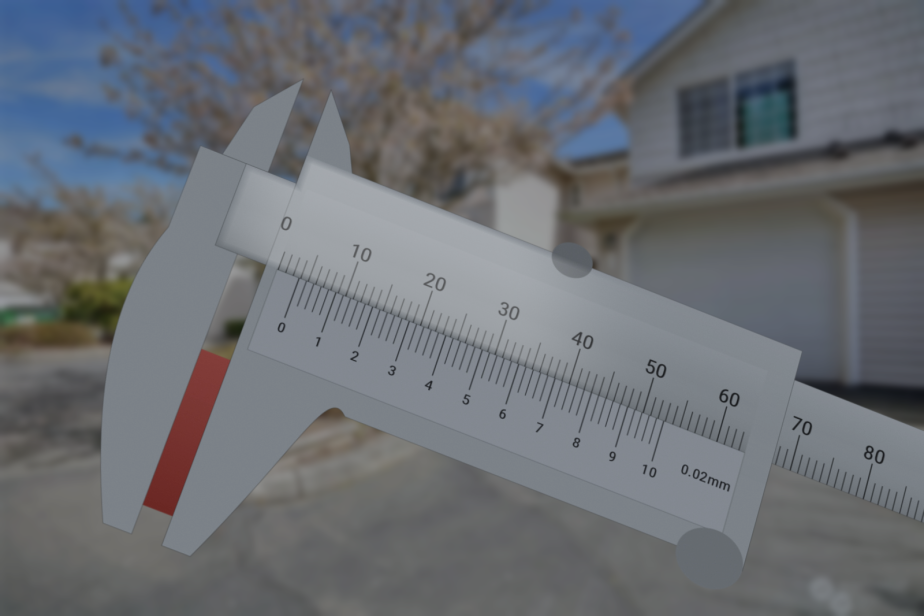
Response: 3.8
